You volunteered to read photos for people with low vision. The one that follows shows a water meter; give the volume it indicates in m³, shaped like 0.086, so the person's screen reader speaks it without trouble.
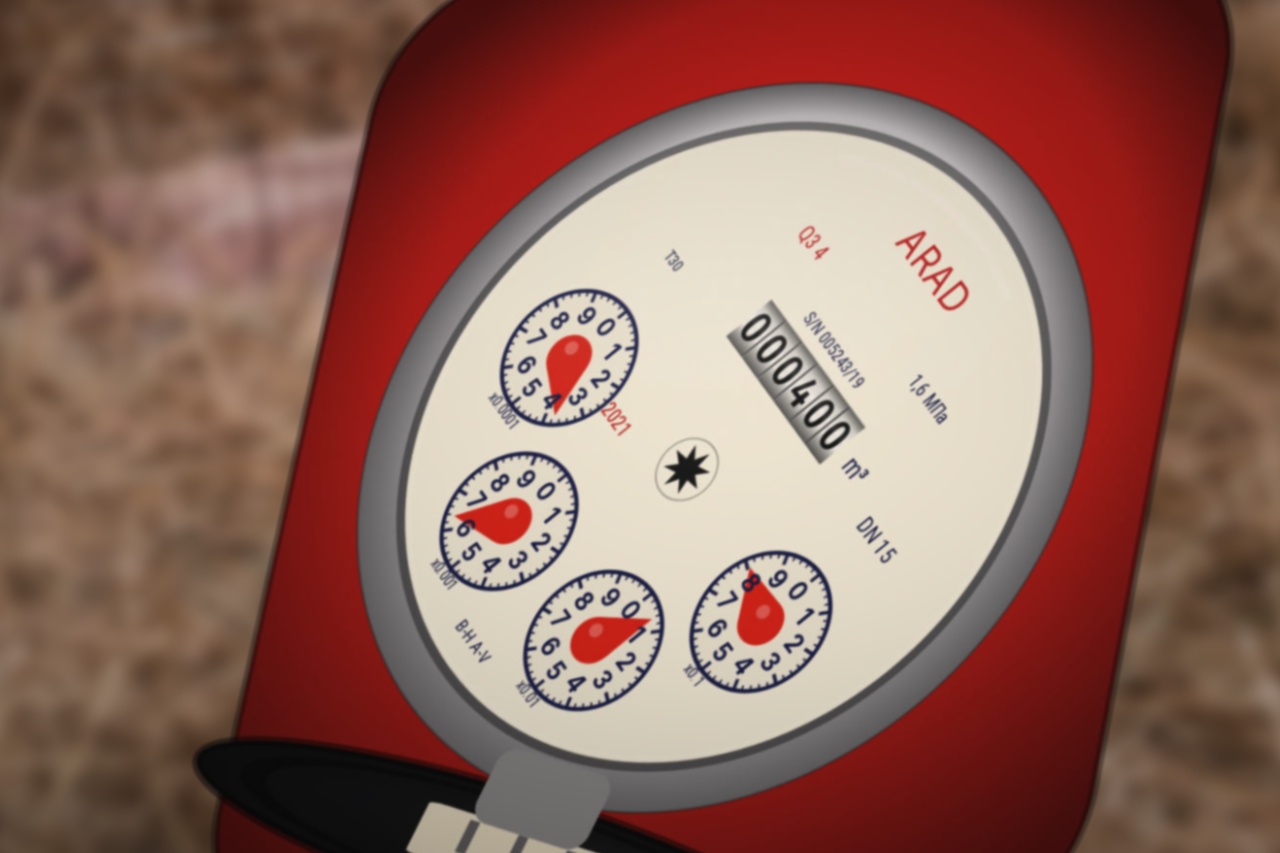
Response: 400.8063
